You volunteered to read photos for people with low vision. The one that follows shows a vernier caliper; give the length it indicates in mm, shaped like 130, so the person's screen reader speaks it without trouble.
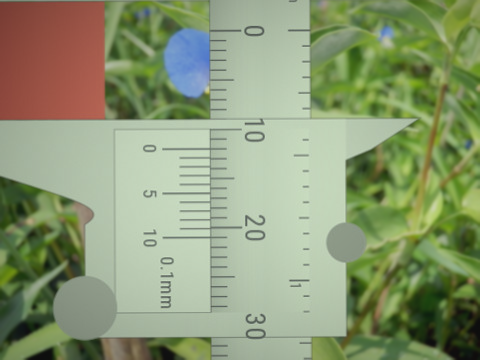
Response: 12.0
